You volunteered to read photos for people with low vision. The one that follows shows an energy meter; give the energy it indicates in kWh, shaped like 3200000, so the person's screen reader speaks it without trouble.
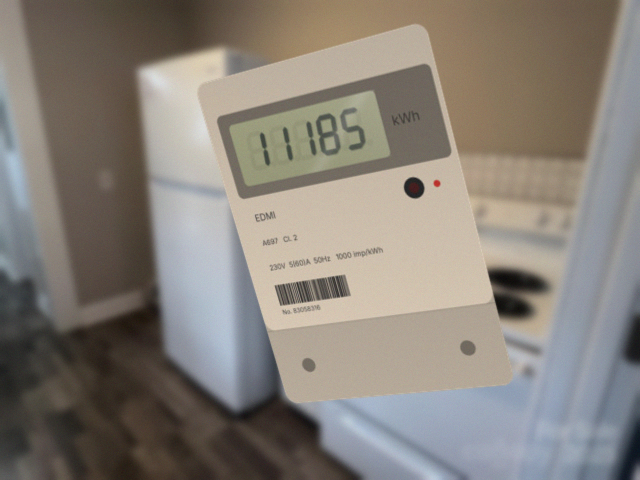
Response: 11185
